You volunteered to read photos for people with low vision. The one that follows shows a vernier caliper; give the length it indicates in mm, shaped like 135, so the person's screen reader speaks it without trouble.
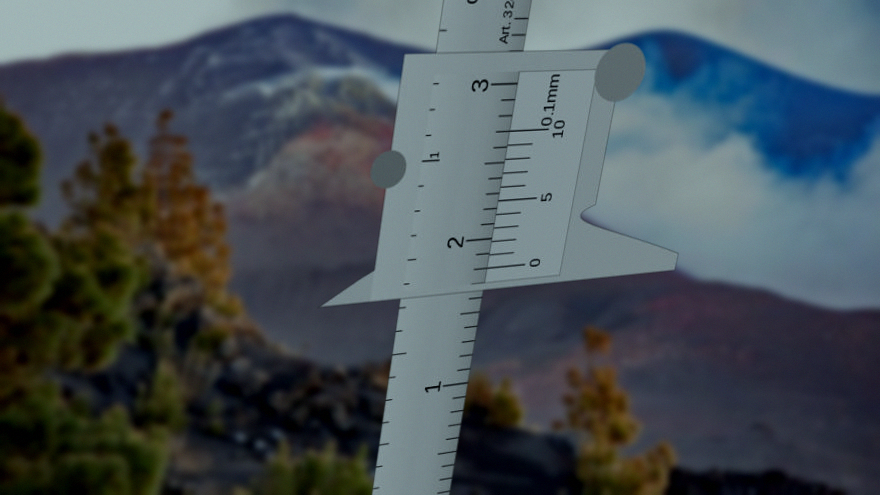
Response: 18.0
